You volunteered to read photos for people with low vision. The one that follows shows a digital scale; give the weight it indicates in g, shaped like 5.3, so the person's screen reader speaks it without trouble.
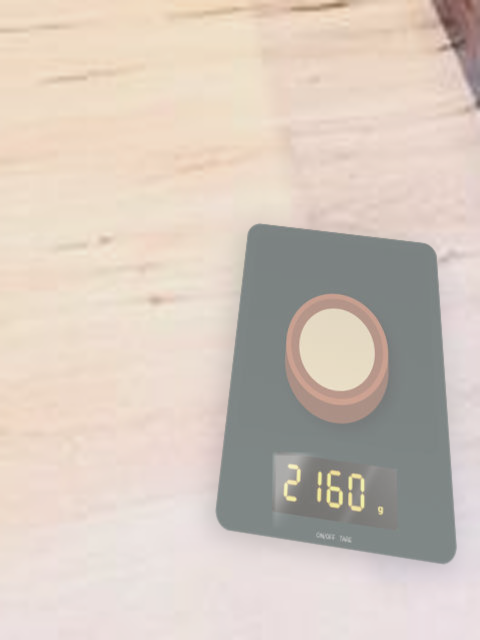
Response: 2160
